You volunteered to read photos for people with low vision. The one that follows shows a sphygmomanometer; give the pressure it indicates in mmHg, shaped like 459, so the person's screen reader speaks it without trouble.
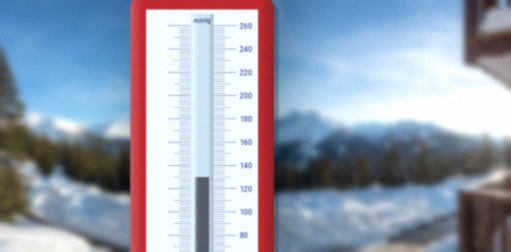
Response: 130
